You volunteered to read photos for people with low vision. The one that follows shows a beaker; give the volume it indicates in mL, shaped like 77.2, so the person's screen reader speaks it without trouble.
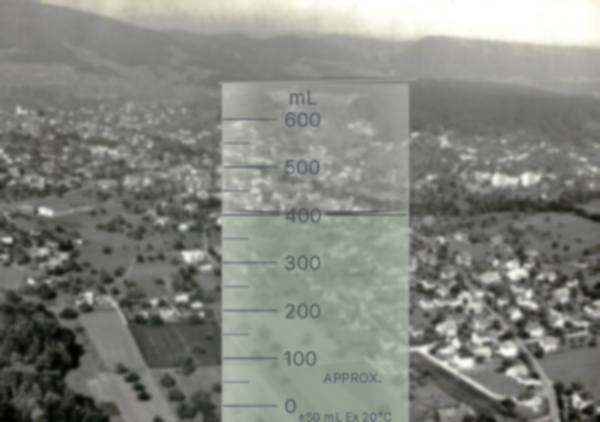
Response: 400
